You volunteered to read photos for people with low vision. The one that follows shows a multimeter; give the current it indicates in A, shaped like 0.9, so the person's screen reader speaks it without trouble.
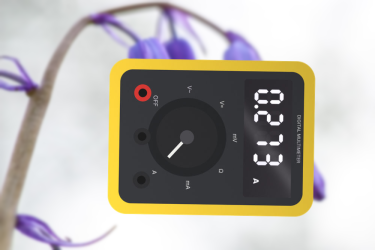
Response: 0.273
